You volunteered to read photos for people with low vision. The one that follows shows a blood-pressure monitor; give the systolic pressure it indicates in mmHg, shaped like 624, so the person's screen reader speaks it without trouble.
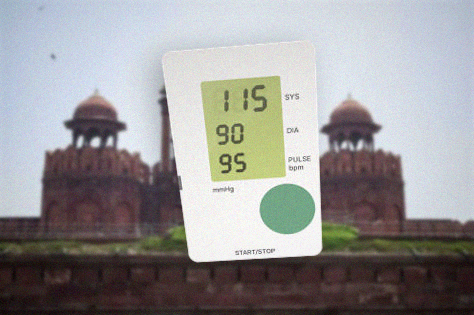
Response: 115
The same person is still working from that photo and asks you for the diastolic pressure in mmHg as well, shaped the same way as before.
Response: 90
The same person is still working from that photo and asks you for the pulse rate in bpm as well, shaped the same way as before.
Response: 95
